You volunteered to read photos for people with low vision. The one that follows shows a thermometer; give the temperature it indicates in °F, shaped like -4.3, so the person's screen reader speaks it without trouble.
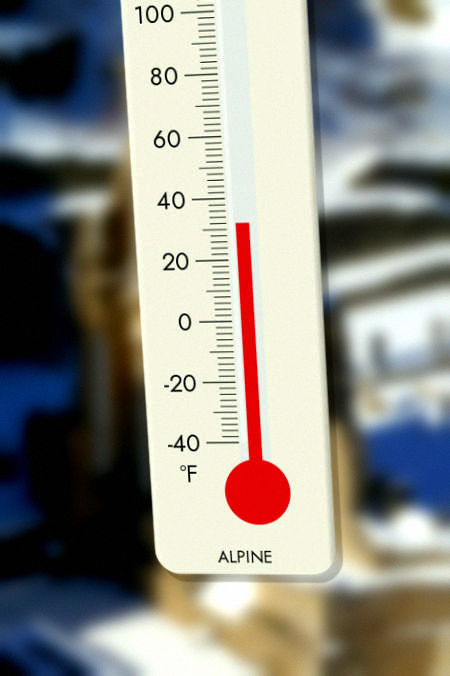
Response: 32
